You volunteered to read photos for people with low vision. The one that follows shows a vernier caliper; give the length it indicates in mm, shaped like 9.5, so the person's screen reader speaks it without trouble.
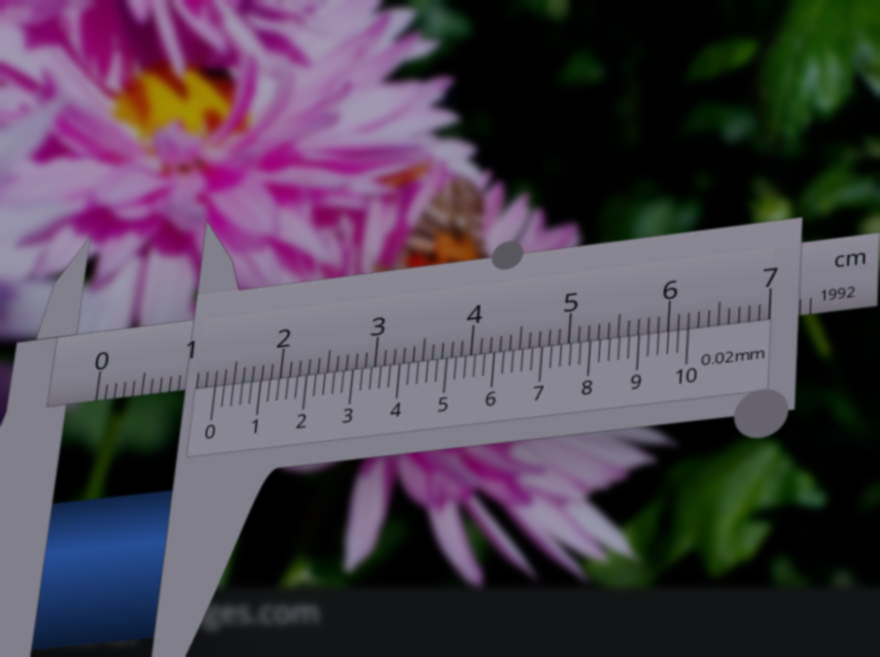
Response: 13.0
